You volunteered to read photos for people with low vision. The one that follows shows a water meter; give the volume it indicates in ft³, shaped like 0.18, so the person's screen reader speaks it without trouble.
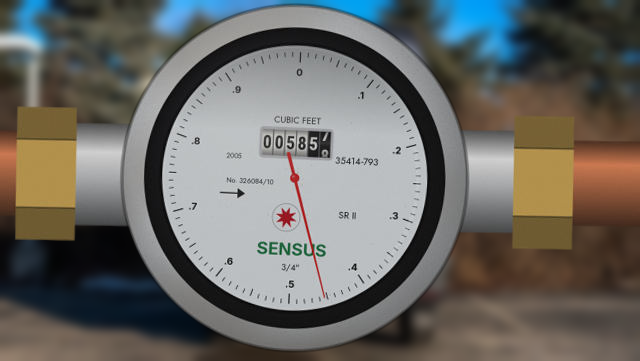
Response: 5857.45
